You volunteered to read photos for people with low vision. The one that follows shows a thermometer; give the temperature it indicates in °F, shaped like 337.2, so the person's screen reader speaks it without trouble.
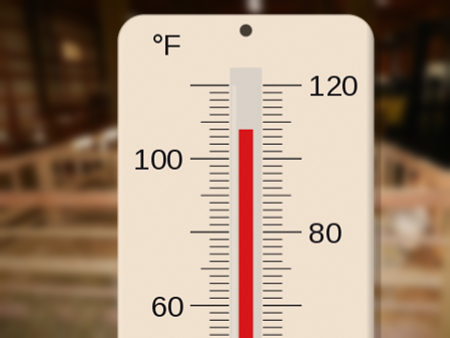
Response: 108
